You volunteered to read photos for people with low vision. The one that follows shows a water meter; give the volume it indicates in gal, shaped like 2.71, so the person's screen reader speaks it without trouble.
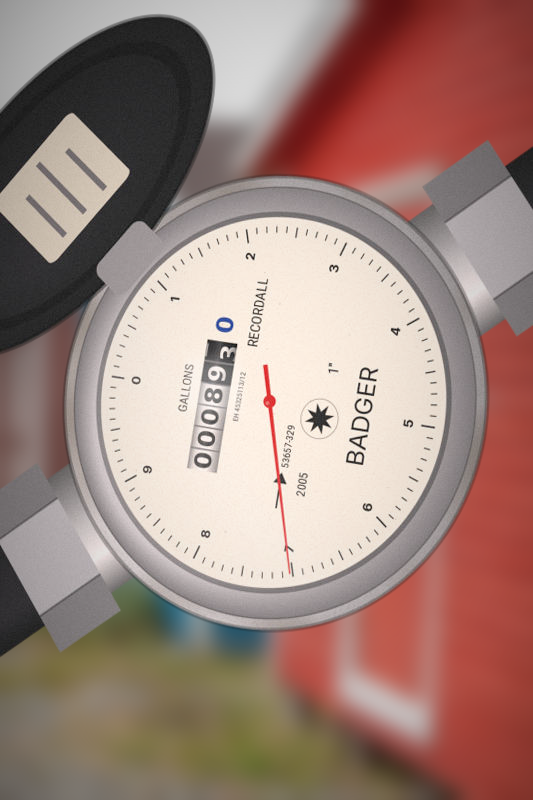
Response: 8927.0
